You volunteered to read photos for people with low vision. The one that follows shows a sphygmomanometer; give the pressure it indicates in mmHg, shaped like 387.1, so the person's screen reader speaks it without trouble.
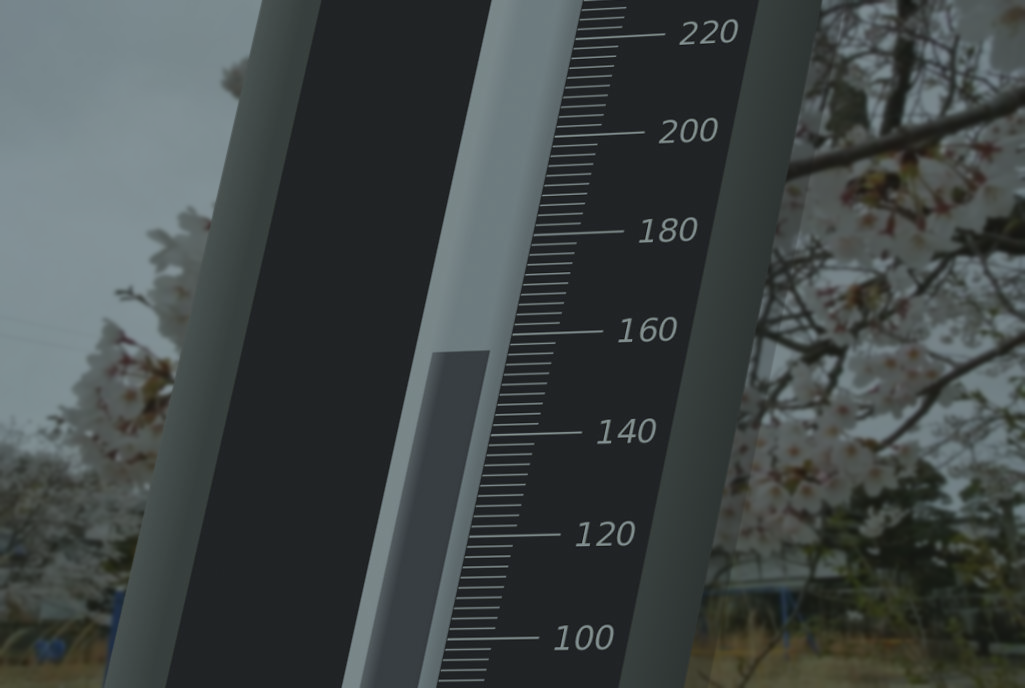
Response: 157
